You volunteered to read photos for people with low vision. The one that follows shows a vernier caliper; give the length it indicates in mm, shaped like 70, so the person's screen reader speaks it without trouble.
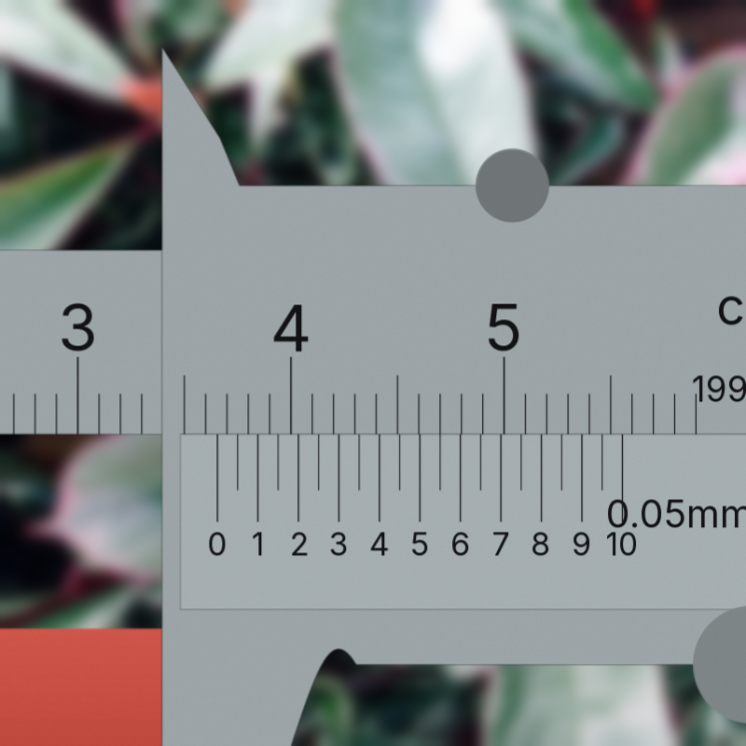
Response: 36.55
